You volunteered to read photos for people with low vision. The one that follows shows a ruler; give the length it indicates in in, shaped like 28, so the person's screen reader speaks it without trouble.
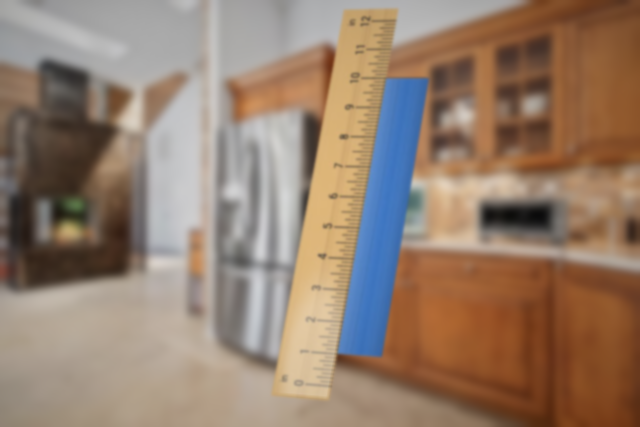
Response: 9
